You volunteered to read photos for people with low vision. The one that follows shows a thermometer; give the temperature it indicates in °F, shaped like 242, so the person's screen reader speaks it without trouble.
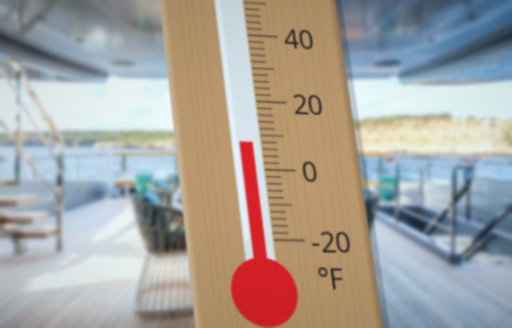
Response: 8
